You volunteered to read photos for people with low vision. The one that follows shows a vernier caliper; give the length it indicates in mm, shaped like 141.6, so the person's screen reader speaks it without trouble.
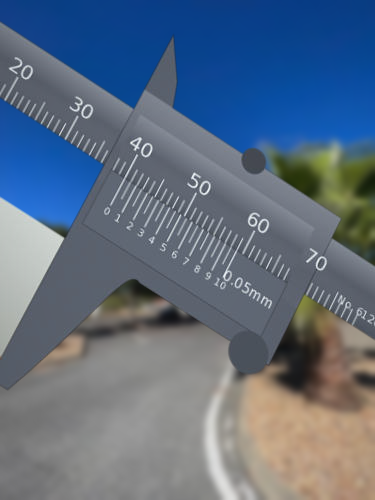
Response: 40.0
